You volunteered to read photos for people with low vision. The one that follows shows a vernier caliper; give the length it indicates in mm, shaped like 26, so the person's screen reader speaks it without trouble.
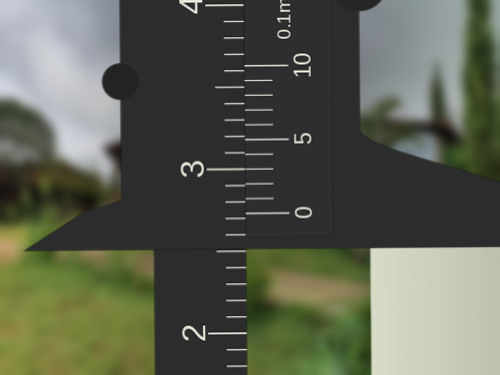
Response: 27.3
